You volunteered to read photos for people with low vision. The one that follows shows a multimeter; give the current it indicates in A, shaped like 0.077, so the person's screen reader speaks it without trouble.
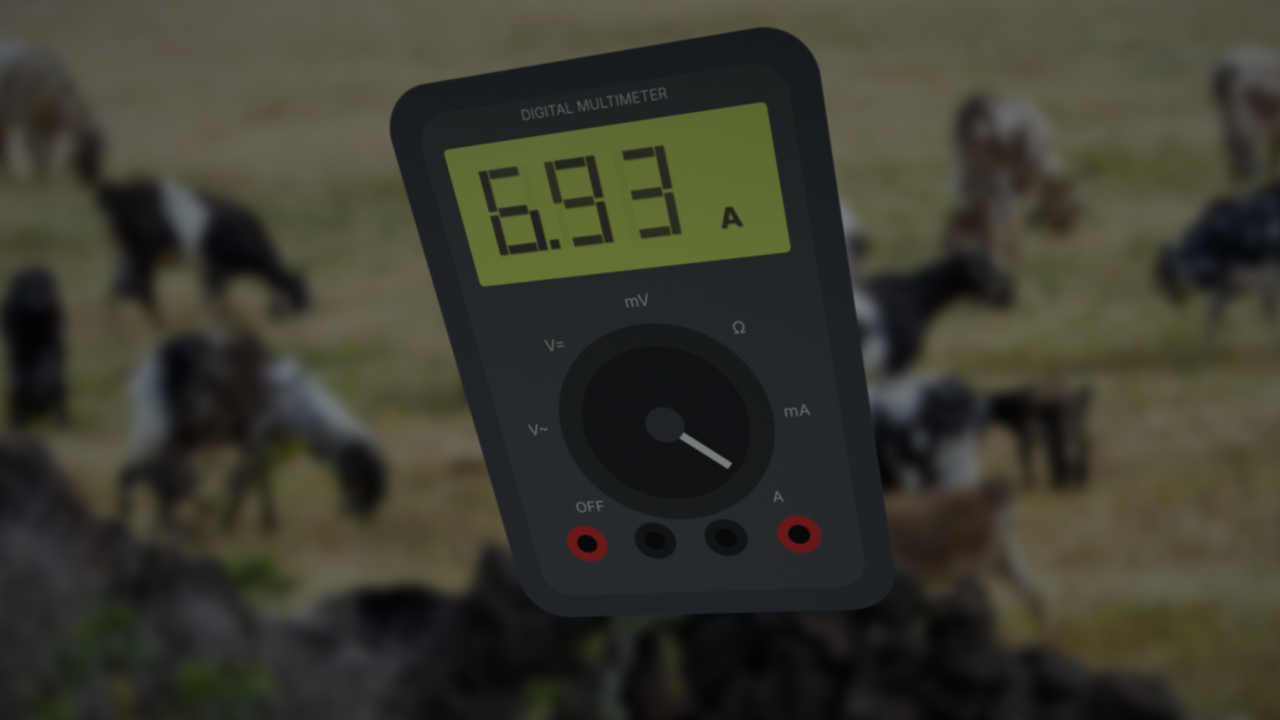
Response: 6.93
